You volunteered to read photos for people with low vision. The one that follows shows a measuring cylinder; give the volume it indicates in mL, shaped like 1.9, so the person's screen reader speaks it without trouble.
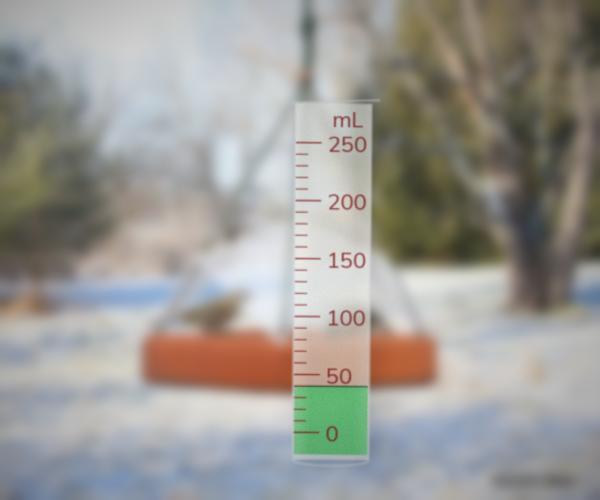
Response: 40
